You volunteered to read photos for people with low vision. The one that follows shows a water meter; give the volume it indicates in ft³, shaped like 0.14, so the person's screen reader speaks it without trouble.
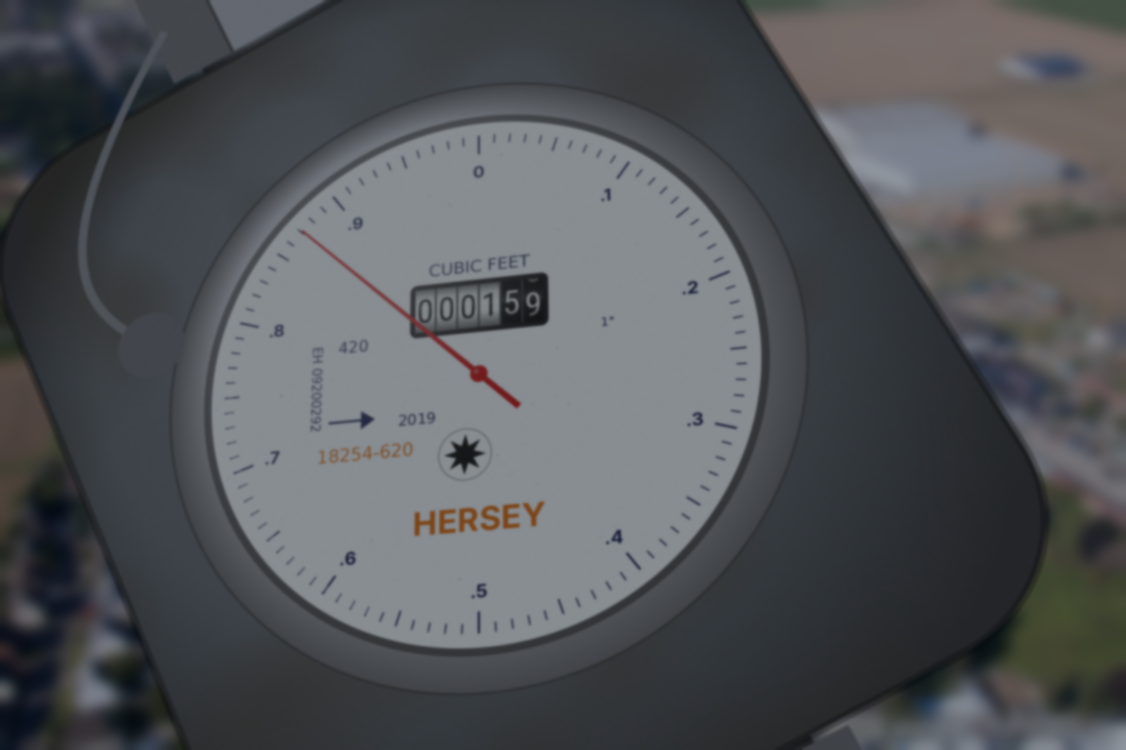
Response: 158.87
